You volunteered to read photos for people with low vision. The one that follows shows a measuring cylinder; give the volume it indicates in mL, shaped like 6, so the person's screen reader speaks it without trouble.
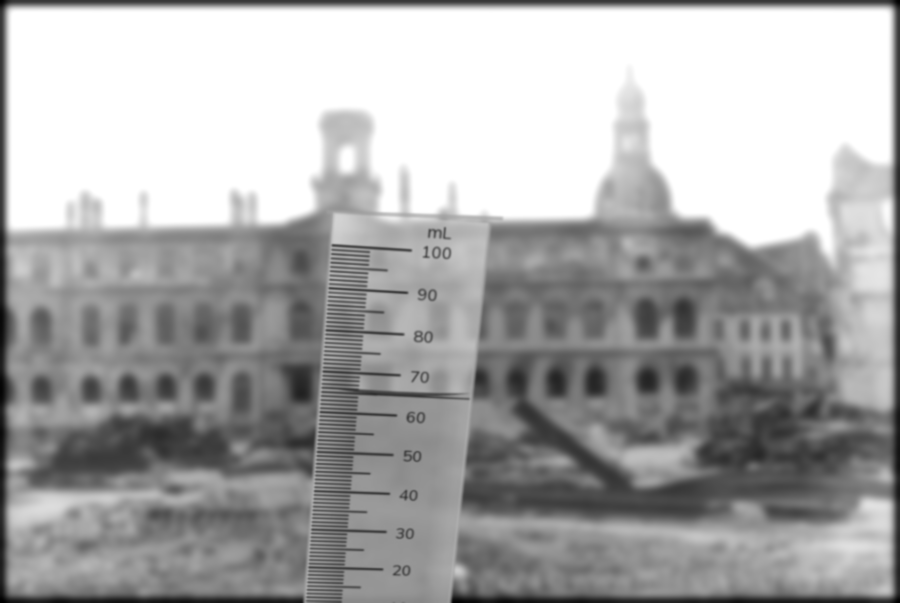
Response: 65
